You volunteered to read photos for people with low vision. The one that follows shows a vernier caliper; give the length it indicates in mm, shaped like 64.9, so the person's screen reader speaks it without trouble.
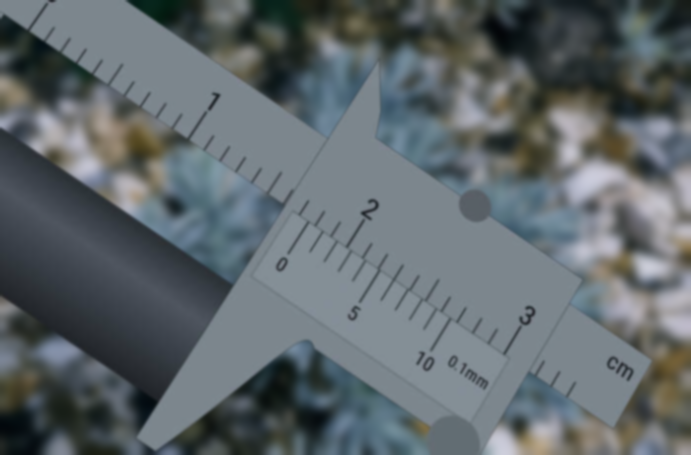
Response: 17.6
